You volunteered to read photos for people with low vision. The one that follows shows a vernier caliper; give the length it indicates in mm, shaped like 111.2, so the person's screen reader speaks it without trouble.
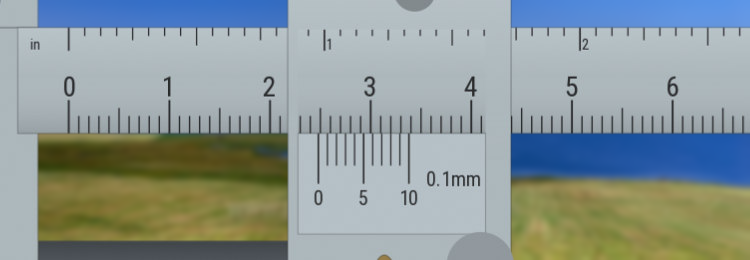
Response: 24.8
